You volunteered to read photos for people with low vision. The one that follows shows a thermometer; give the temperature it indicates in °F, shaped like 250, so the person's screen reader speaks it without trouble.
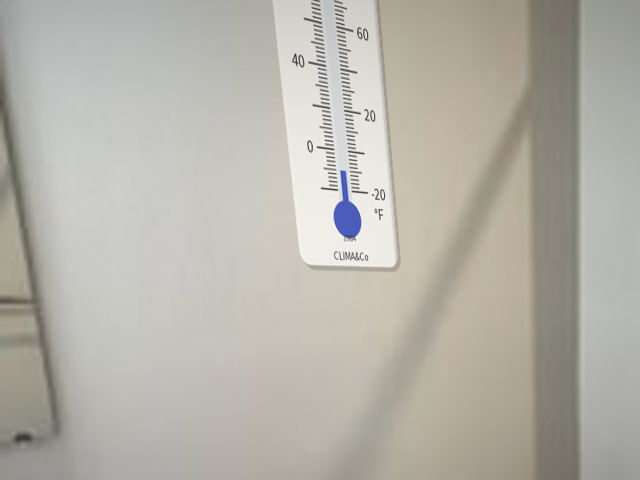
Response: -10
